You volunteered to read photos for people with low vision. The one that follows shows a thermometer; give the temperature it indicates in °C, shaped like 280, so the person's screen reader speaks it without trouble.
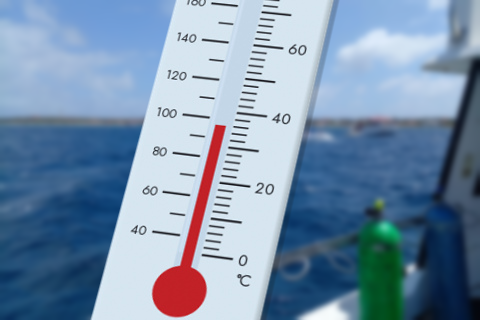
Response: 36
